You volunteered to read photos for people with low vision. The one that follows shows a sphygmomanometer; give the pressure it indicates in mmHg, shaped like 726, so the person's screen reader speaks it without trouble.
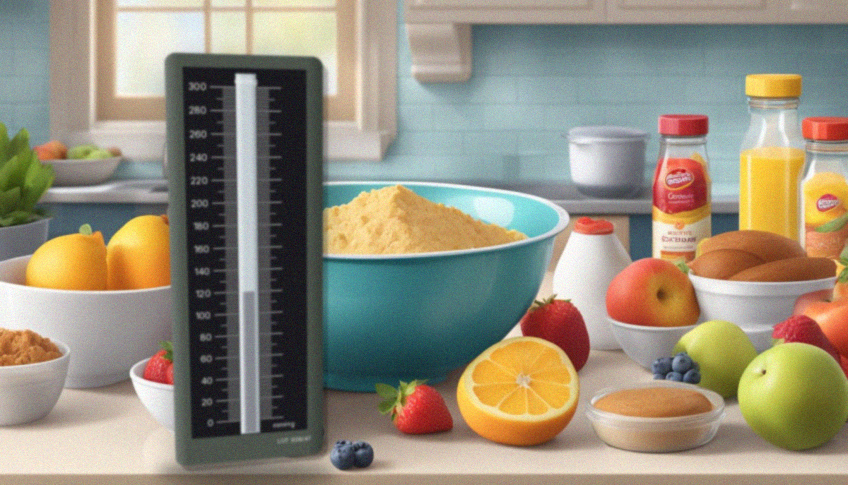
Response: 120
